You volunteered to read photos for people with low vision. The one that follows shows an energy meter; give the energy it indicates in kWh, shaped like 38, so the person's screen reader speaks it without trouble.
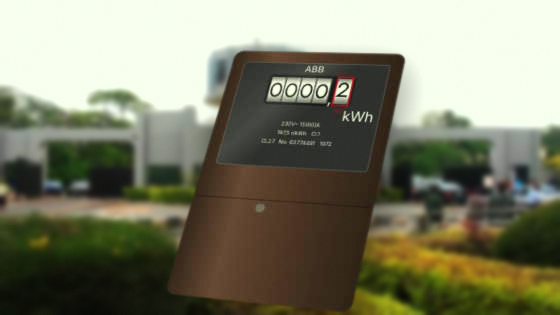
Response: 0.2
